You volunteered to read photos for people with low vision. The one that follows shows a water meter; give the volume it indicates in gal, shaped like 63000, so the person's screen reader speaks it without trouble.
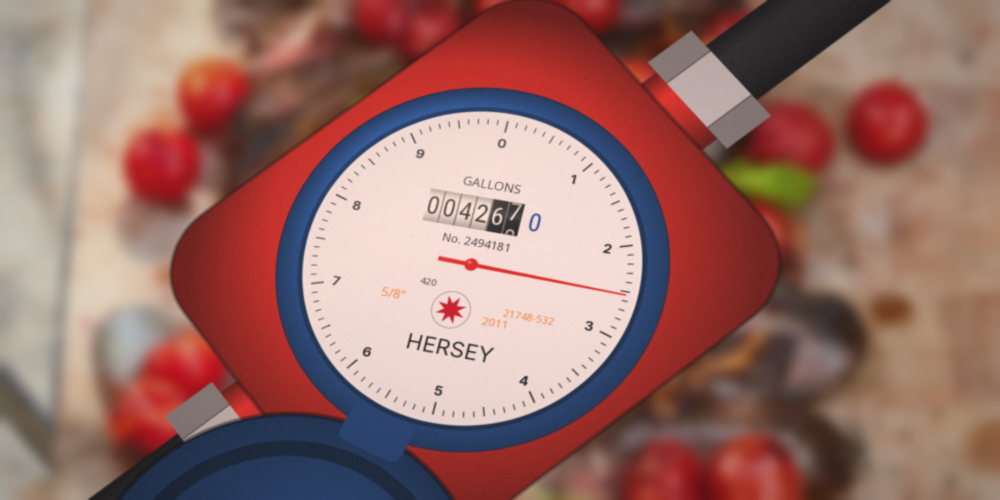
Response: 42672.5
